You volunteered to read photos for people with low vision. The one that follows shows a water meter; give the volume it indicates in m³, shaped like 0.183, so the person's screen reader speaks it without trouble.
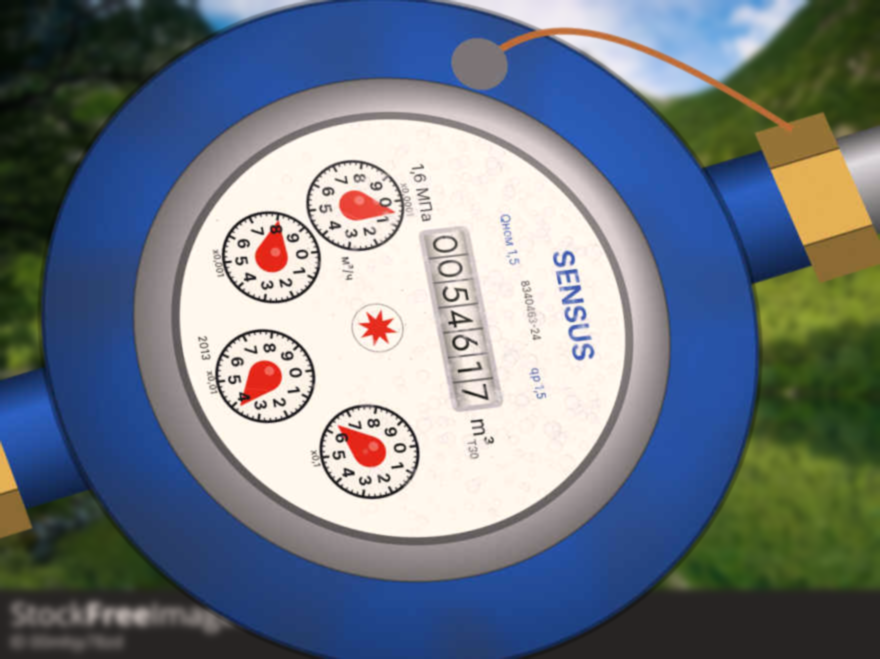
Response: 54617.6380
